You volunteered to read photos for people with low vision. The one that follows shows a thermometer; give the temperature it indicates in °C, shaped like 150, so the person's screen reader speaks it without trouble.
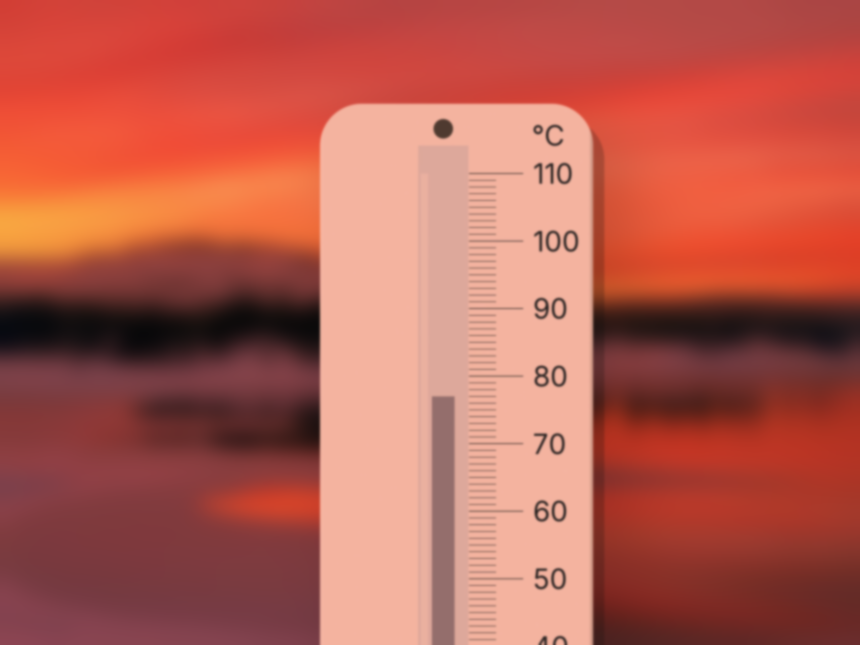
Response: 77
